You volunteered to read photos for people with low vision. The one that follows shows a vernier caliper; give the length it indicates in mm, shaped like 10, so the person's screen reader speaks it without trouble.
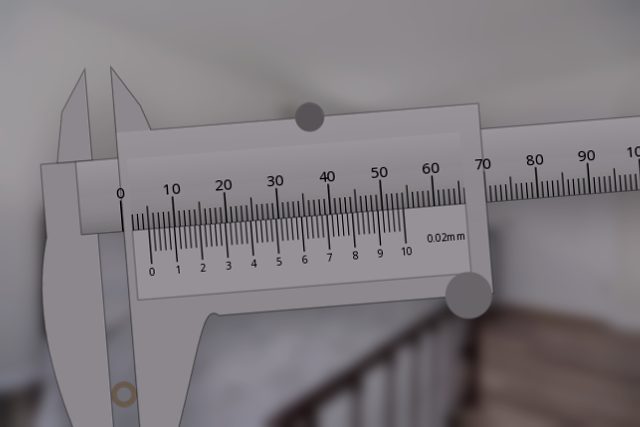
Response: 5.0
